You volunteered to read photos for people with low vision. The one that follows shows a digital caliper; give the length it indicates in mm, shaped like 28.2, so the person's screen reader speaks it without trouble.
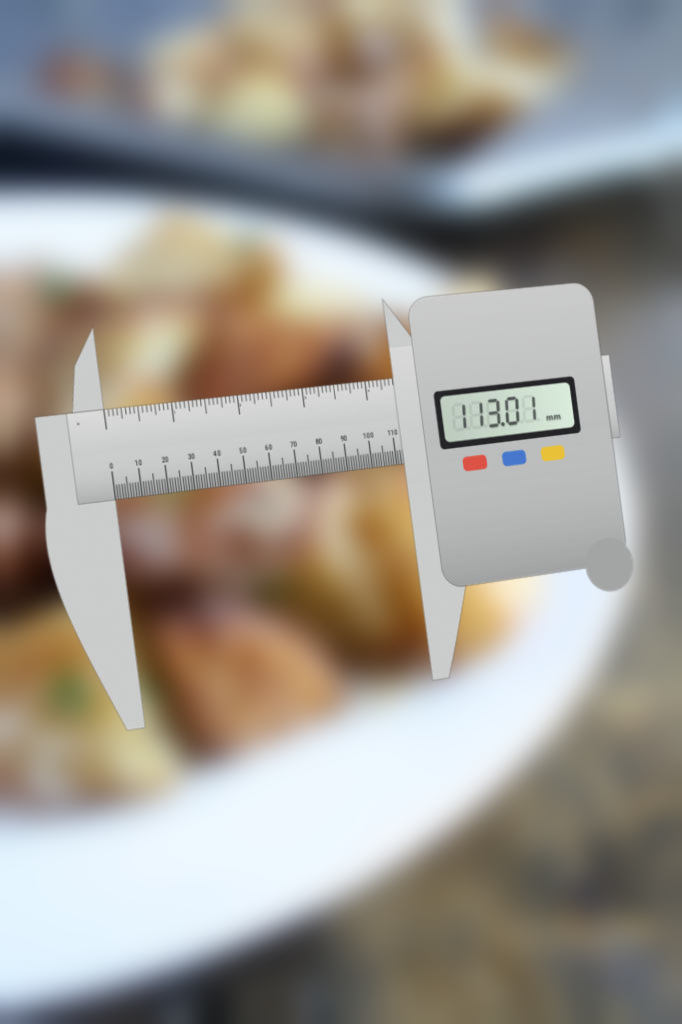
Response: 113.01
